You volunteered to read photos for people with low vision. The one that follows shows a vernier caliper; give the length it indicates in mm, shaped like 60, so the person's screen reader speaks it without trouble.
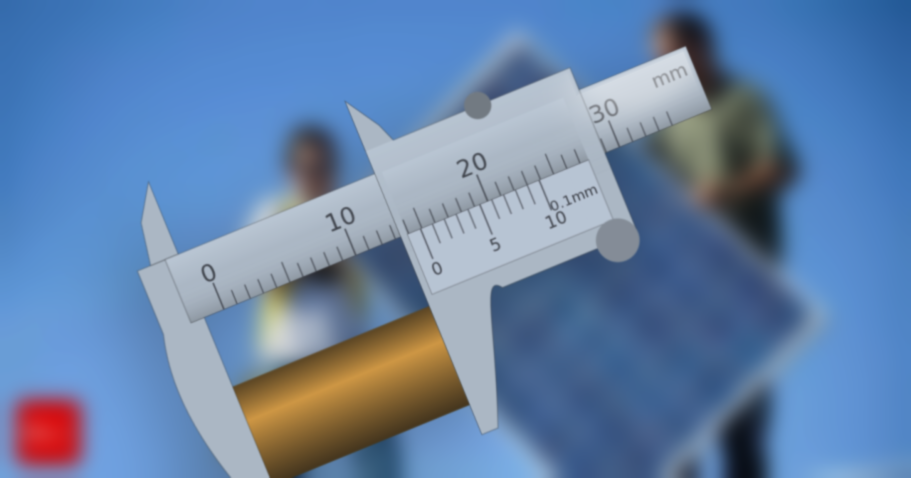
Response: 14.9
